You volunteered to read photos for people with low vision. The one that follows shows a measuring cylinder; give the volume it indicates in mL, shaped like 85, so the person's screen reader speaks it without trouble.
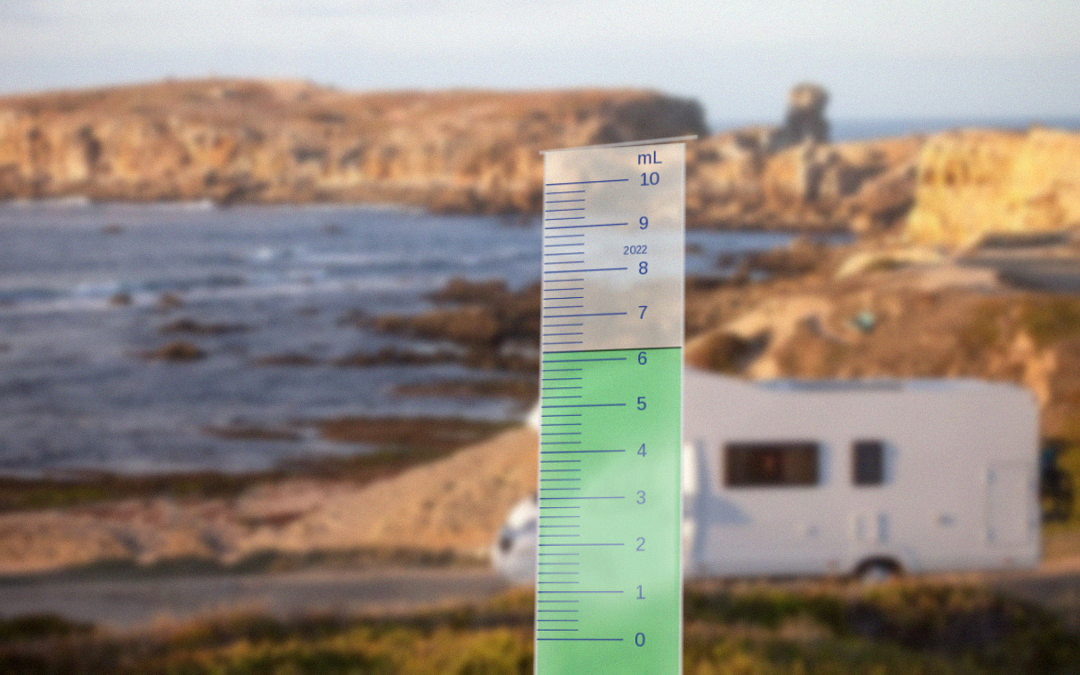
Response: 6.2
